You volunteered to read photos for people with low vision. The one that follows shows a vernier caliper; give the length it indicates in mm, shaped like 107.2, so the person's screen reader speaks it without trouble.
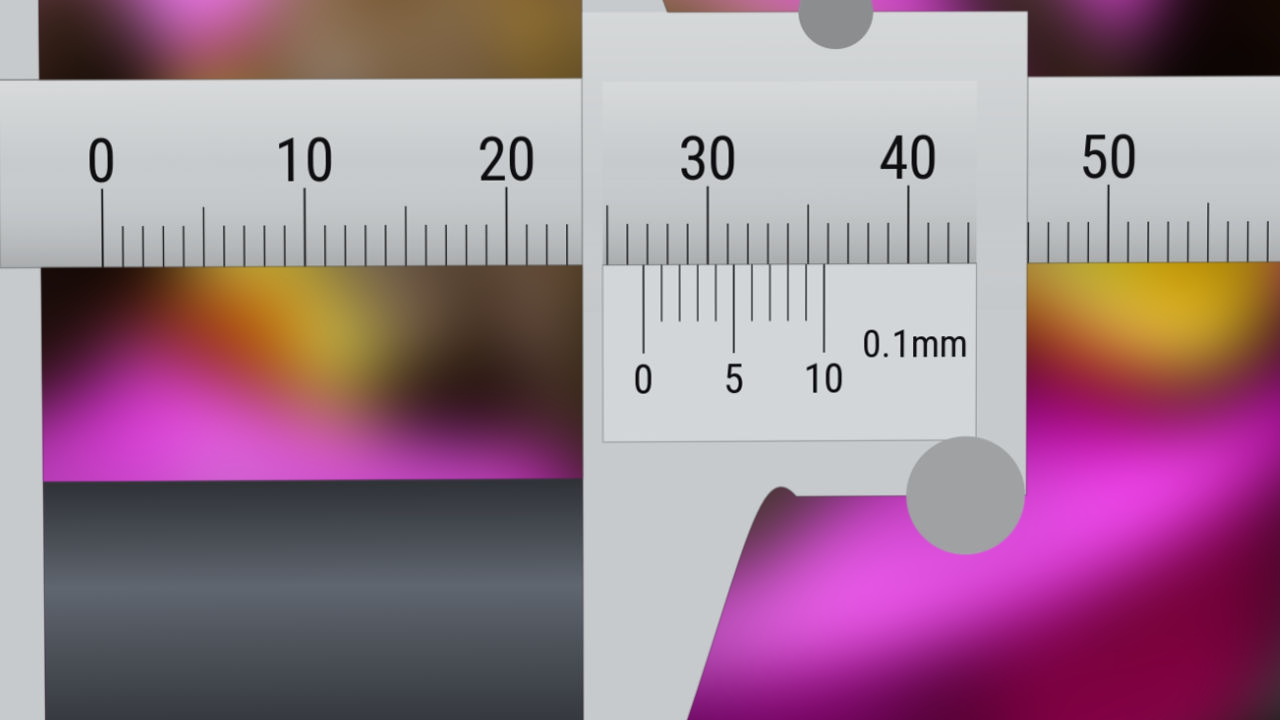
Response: 26.8
